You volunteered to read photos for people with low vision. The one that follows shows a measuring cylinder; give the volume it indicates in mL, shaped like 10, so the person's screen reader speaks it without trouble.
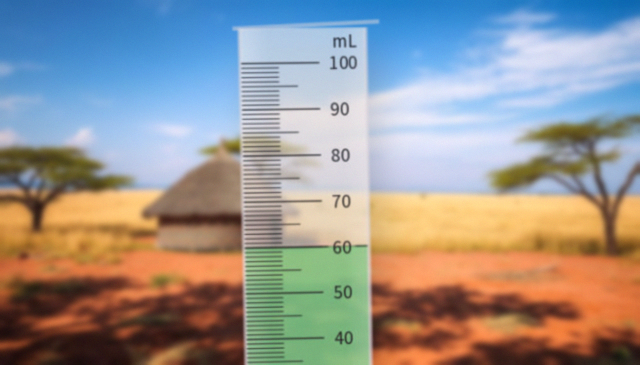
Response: 60
